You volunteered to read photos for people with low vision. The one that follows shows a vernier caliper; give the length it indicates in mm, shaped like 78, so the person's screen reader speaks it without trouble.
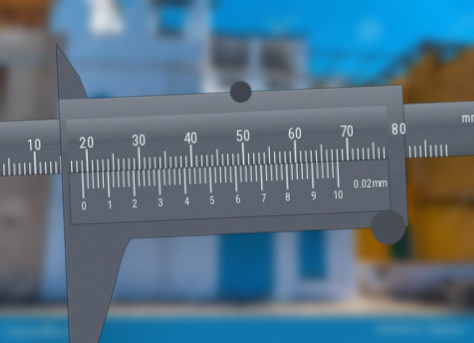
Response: 19.0
